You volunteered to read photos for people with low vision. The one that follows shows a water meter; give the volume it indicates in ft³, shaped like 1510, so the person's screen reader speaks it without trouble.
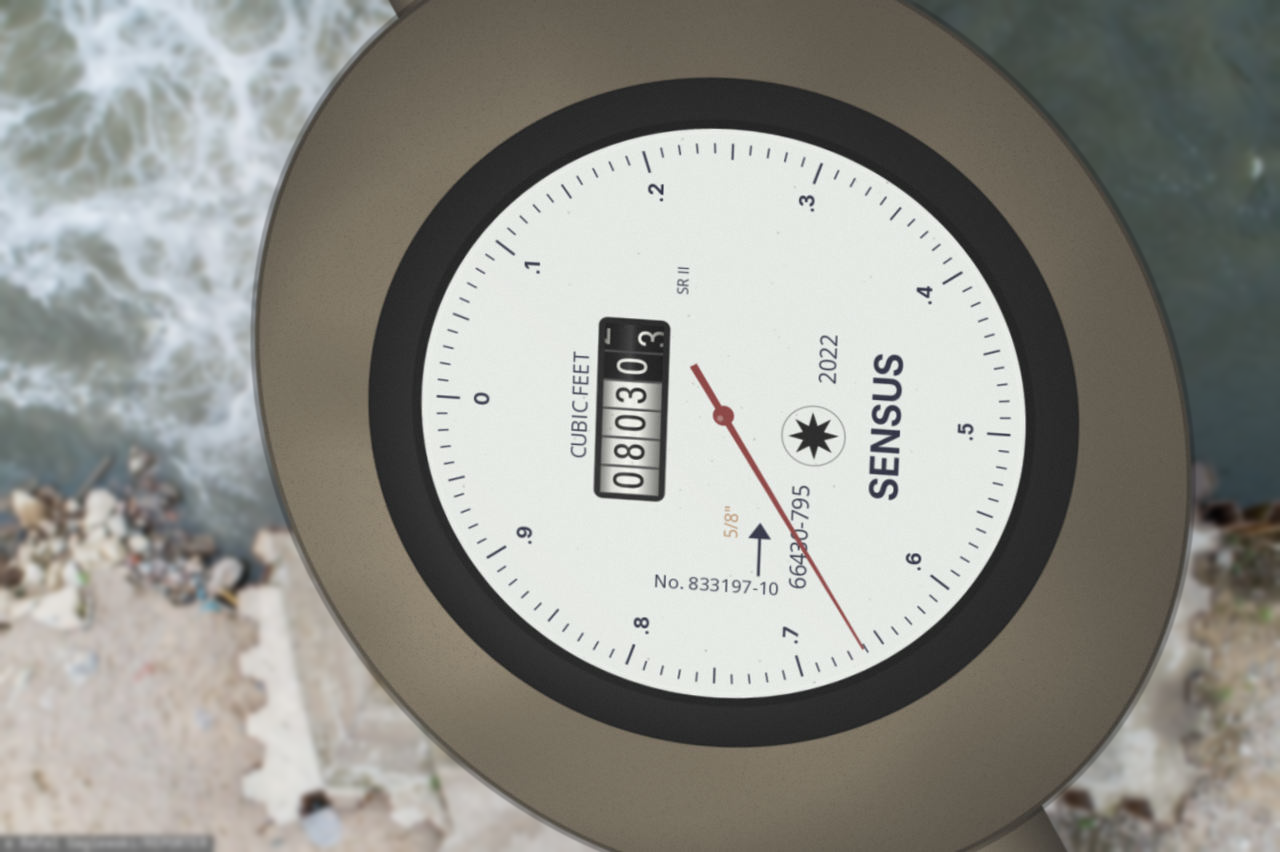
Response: 80302.66
